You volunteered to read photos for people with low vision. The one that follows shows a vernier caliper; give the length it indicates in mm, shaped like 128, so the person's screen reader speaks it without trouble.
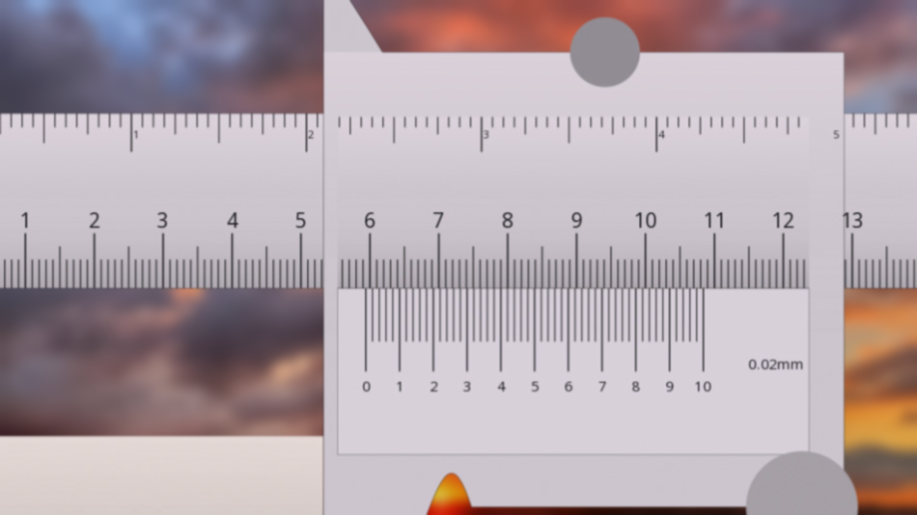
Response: 59.4
